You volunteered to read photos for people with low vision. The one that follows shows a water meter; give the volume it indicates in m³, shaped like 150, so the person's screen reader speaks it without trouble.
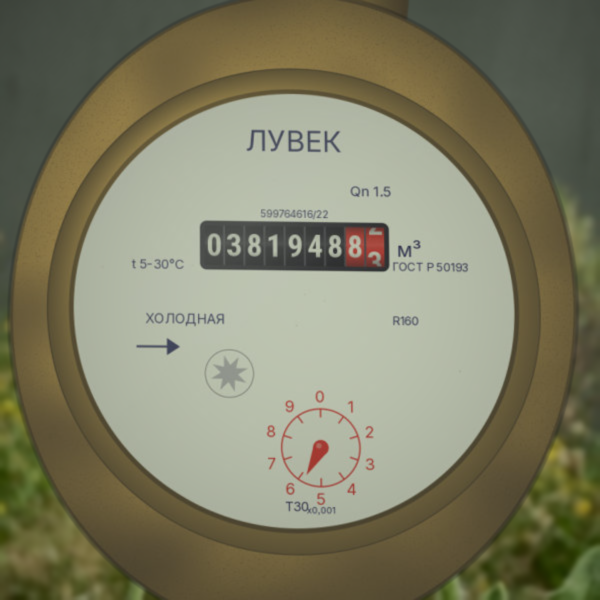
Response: 381948.825
